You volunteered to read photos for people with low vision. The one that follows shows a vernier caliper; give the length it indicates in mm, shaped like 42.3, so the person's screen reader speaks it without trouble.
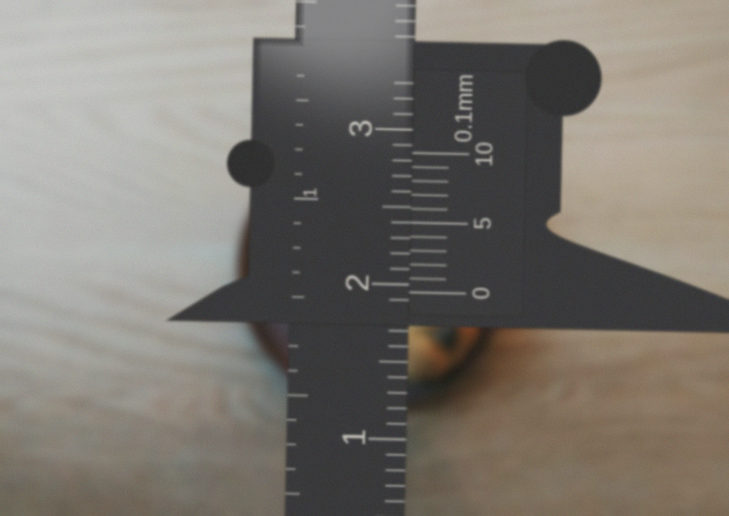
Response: 19.5
